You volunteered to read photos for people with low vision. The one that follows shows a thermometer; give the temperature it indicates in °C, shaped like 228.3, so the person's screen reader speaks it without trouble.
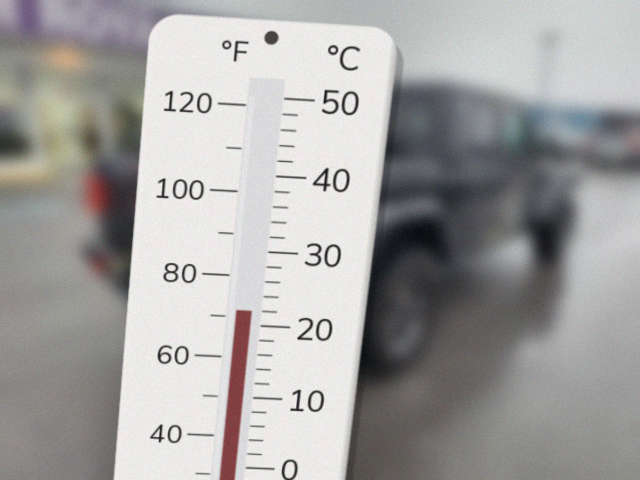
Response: 22
